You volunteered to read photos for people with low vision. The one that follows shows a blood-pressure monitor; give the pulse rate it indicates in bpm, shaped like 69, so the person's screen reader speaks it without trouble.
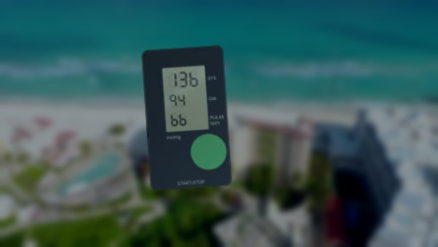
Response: 66
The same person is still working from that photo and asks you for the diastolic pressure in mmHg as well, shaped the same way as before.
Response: 94
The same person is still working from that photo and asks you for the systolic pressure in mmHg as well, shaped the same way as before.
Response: 136
